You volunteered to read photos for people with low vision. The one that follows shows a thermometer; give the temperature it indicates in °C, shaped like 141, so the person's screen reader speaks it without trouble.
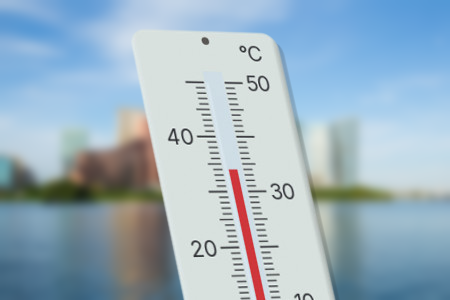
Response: 34
